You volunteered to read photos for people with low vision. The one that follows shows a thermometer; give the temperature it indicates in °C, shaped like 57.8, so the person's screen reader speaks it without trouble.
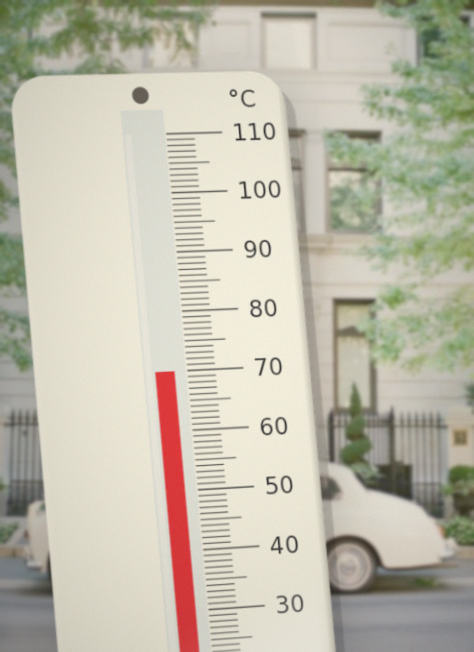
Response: 70
